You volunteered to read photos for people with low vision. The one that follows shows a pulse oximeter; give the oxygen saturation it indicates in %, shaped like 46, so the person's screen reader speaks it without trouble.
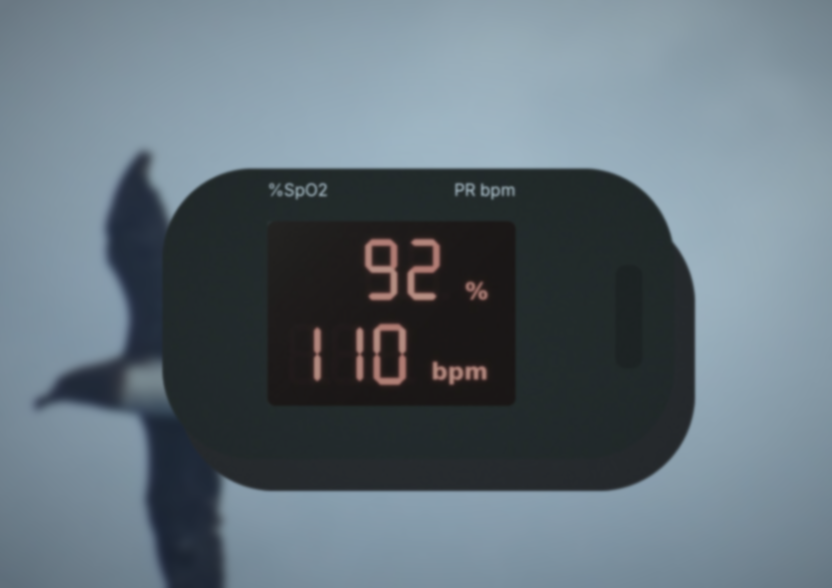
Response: 92
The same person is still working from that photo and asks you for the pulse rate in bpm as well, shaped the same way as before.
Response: 110
